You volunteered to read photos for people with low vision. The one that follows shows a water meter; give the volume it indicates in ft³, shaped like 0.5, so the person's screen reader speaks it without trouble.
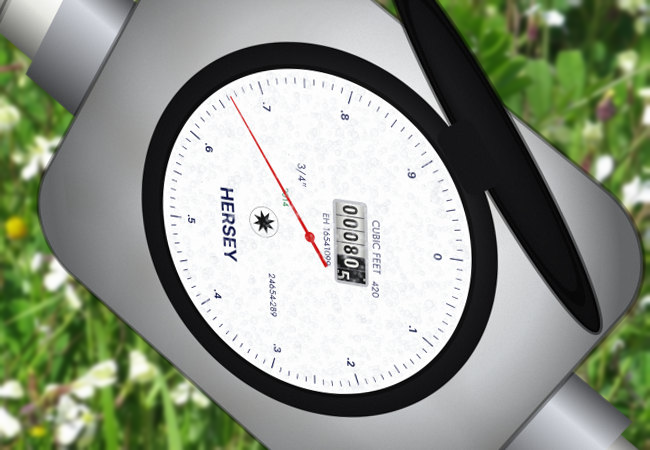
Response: 804.66
